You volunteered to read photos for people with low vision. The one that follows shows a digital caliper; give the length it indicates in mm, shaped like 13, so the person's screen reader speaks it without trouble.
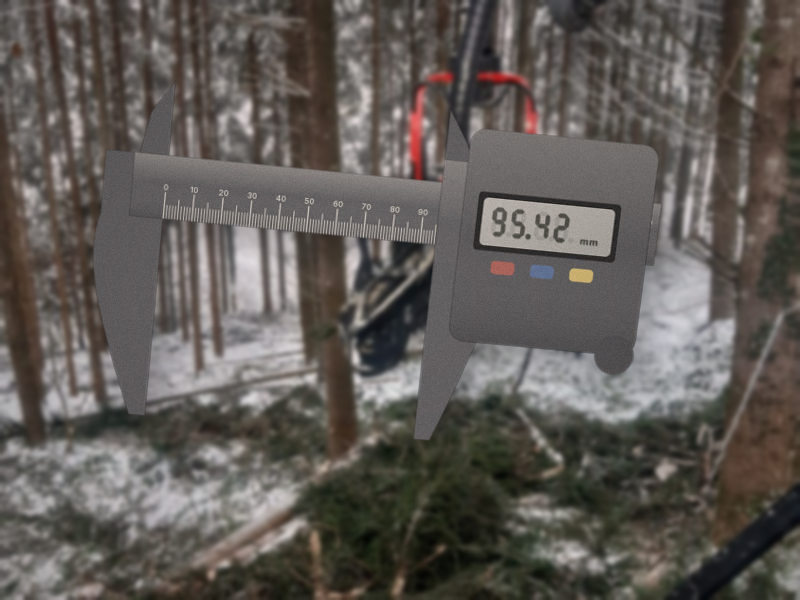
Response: 95.42
